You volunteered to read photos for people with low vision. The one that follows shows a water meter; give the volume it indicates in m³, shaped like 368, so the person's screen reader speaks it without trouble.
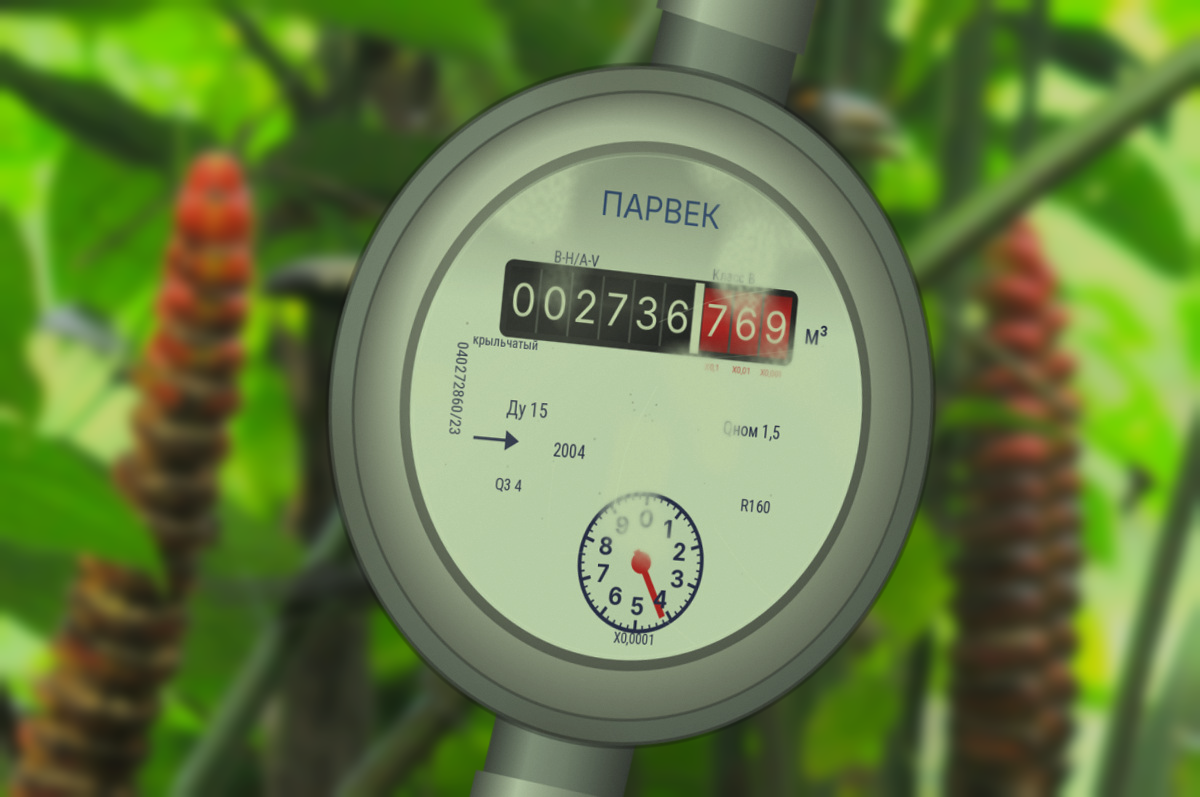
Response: 2736.7694
